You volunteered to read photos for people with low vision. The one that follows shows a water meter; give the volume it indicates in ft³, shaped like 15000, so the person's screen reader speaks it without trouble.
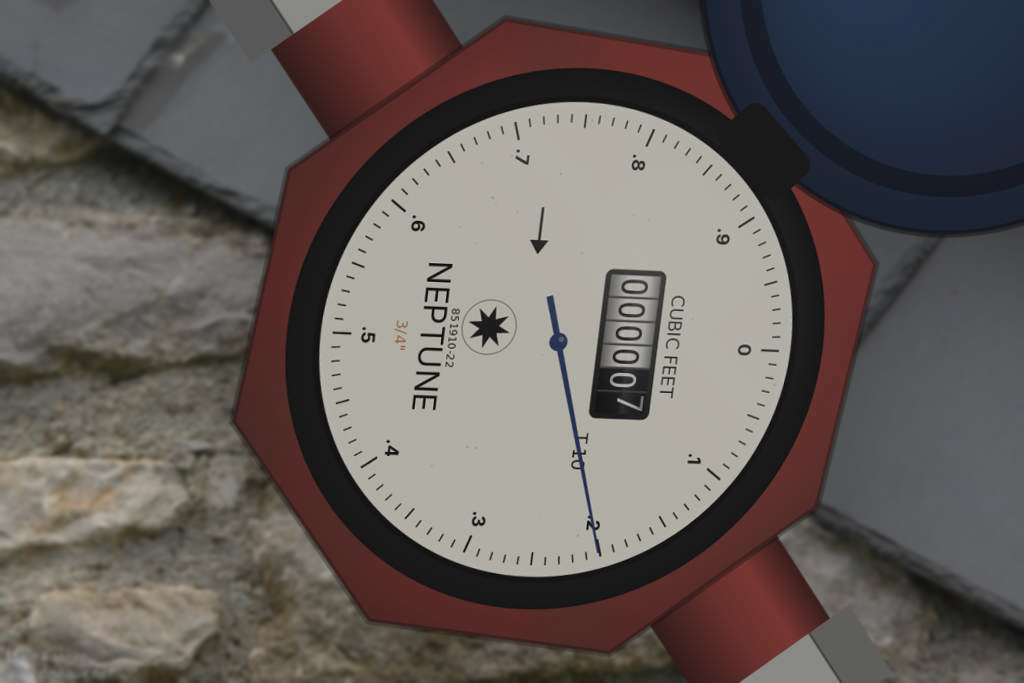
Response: 7.20
